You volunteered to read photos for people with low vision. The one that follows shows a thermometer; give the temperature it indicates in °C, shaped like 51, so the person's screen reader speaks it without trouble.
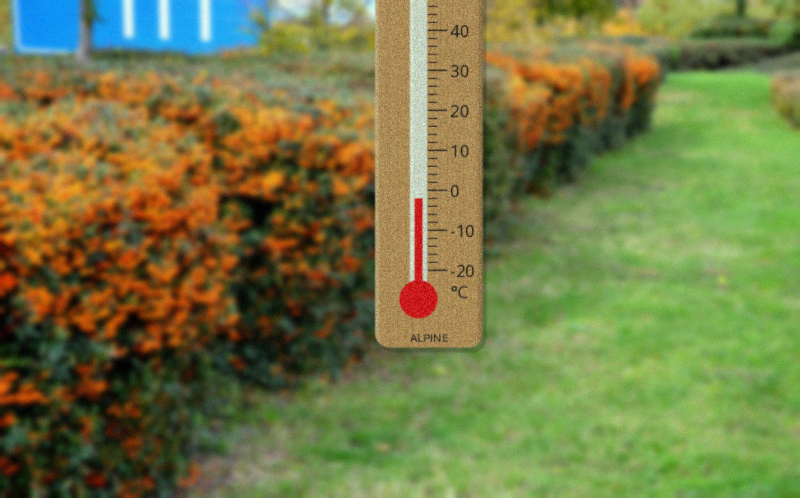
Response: -2
